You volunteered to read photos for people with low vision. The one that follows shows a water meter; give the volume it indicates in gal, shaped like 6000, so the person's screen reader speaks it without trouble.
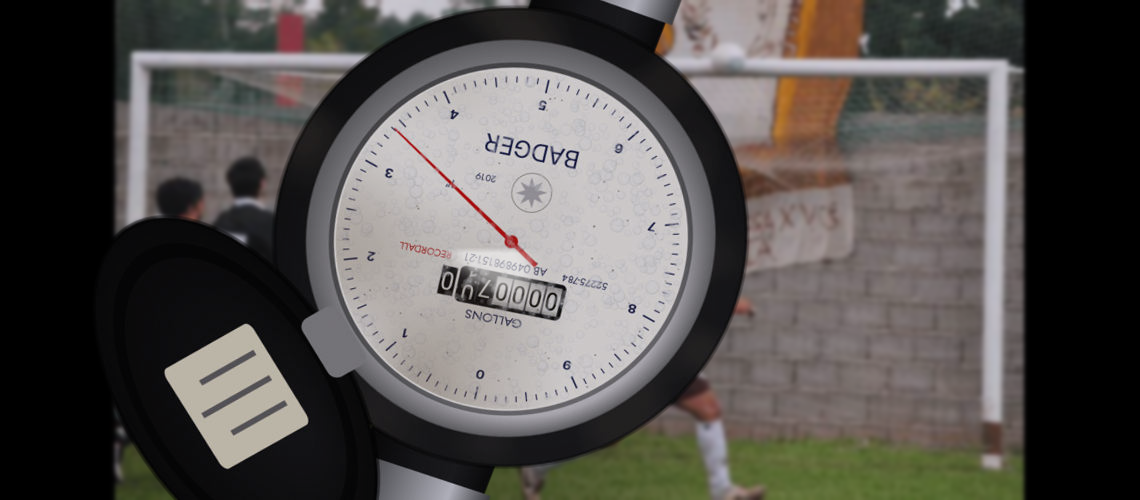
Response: 703.4
